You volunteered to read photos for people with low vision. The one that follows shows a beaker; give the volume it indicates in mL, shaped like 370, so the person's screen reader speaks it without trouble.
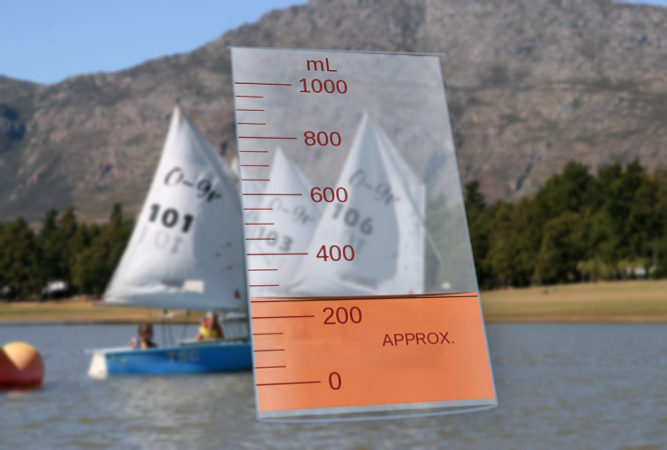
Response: 250
